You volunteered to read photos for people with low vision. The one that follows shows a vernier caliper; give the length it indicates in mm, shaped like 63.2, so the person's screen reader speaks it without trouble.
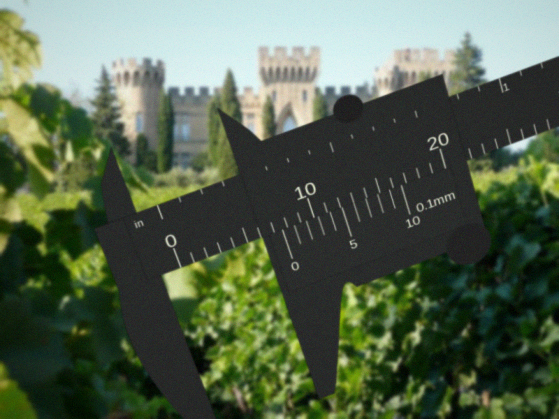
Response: 7.6
